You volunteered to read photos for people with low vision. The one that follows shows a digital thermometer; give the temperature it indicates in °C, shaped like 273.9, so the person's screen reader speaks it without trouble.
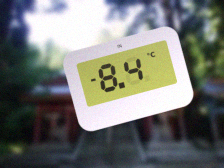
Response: -8.4
